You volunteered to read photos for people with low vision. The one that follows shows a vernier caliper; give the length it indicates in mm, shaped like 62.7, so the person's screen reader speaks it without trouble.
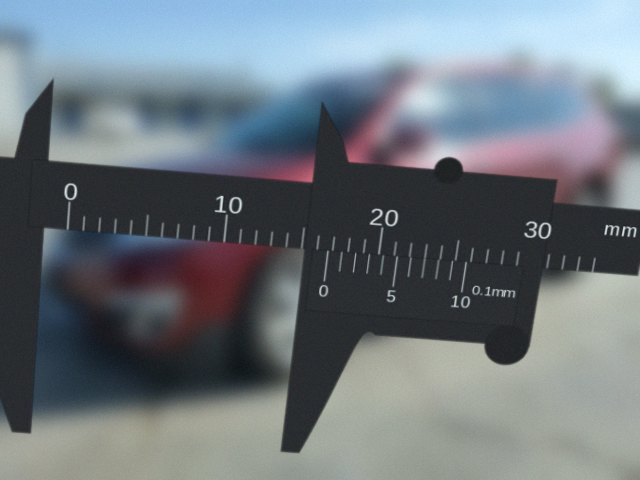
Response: 16.7
